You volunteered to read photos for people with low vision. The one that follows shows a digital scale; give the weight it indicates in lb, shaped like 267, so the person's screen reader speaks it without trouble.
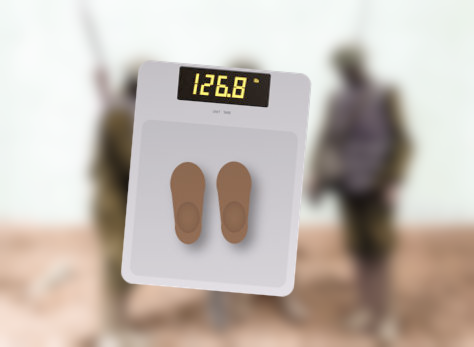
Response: 126.8
